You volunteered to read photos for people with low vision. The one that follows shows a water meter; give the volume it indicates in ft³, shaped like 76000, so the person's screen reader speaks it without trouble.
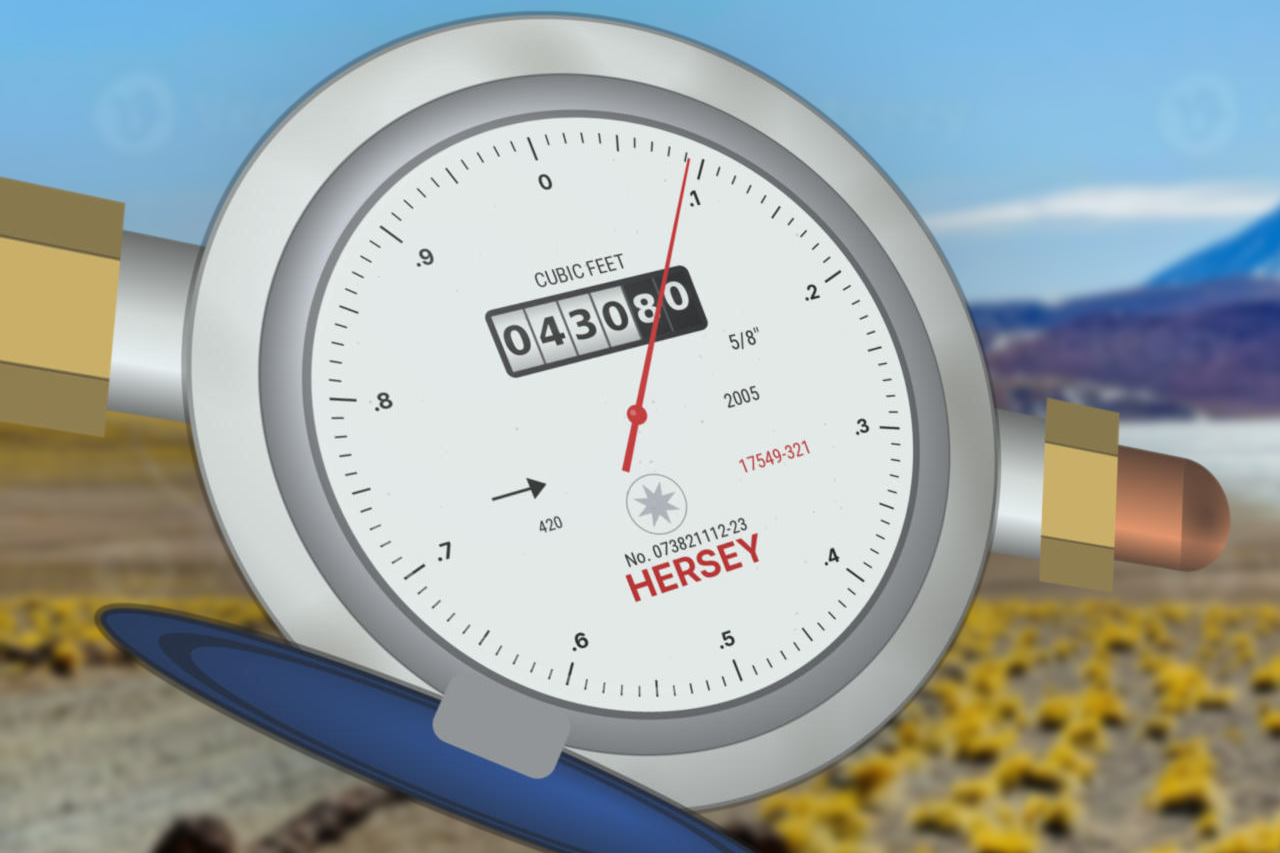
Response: 43080.09
